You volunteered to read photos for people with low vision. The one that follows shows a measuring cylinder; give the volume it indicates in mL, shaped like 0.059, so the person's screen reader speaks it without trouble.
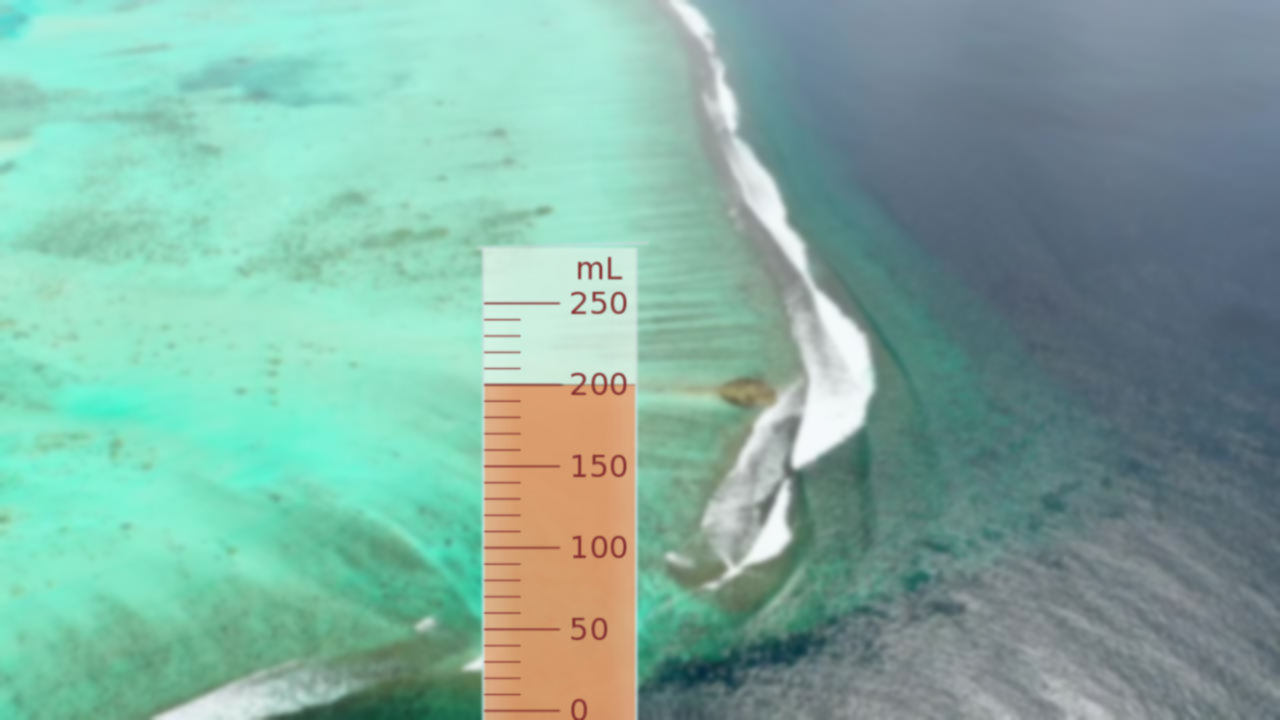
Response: 200
